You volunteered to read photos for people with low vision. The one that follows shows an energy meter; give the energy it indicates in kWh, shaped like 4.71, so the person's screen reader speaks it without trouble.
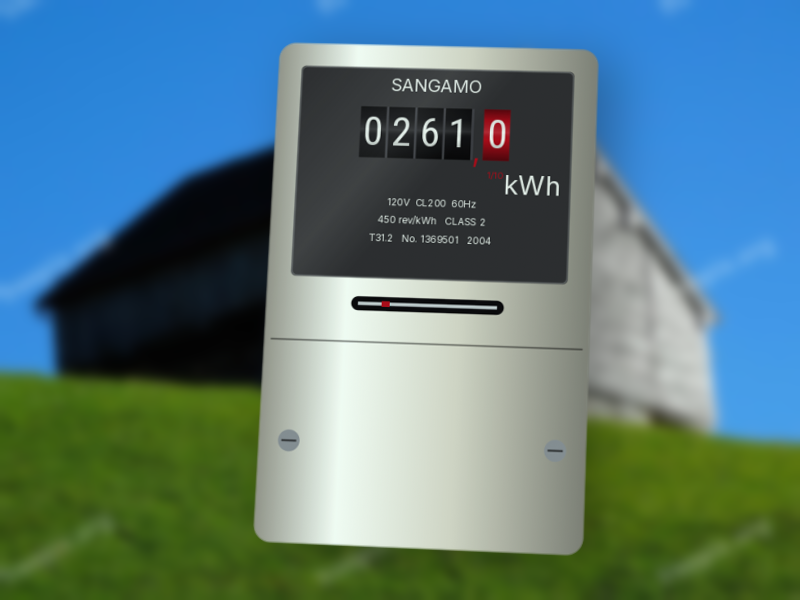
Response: 261.0
